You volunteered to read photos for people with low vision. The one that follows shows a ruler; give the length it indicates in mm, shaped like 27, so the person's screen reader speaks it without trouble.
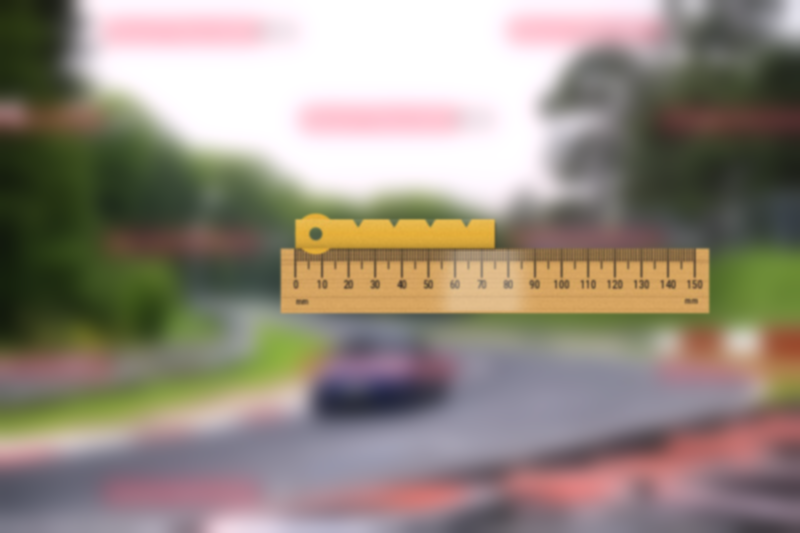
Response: 75
